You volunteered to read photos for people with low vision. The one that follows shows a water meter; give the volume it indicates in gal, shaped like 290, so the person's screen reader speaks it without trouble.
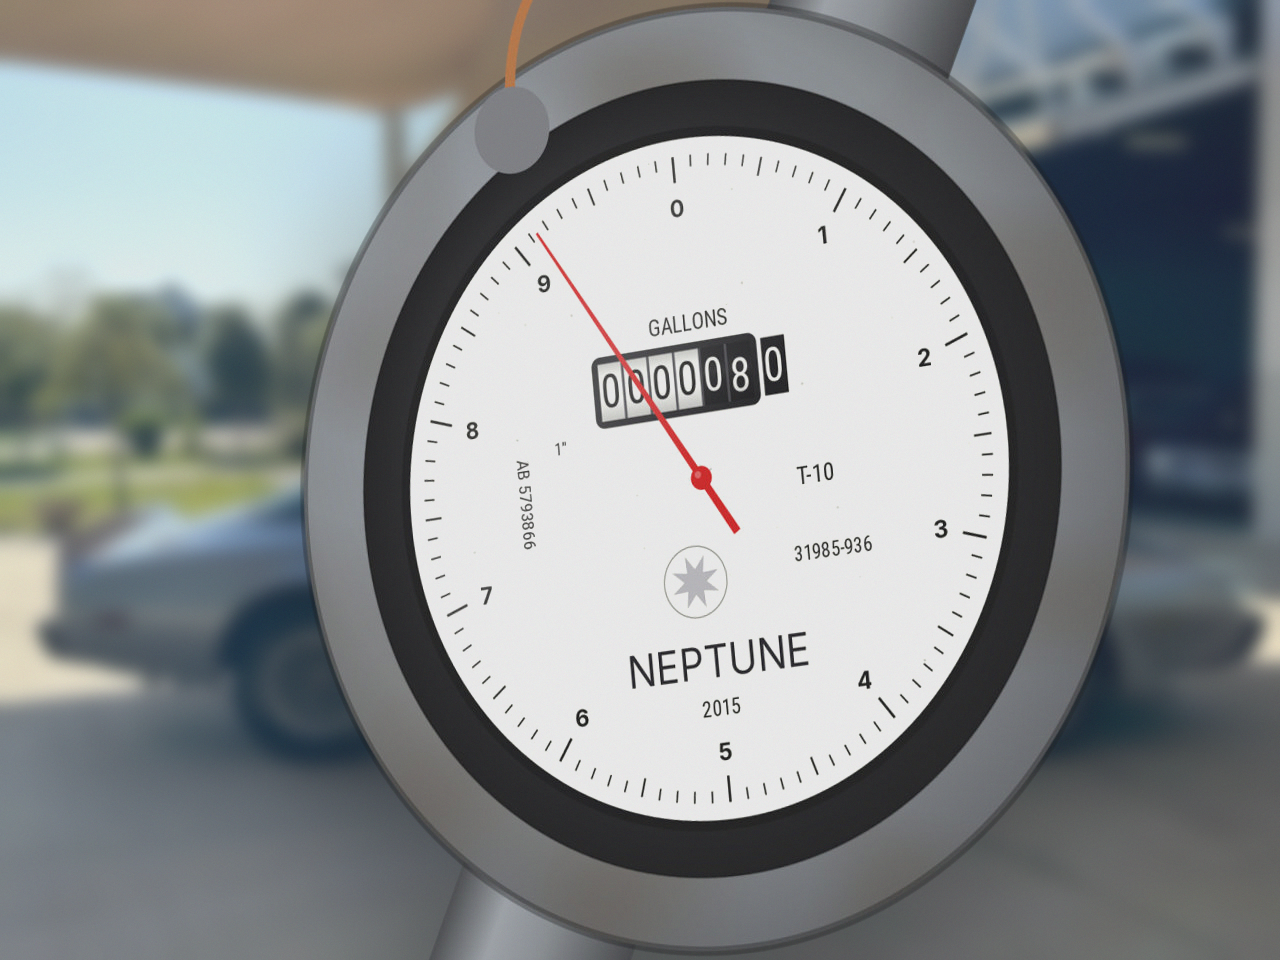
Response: 79.1
